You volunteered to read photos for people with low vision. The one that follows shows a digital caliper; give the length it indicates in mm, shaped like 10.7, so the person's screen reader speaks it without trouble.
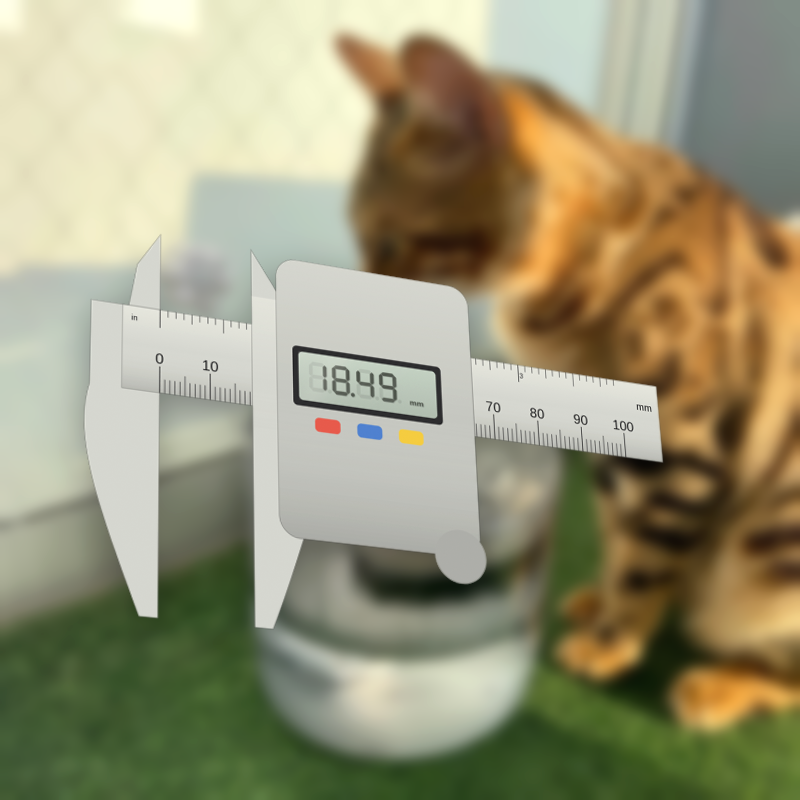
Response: 18.49
